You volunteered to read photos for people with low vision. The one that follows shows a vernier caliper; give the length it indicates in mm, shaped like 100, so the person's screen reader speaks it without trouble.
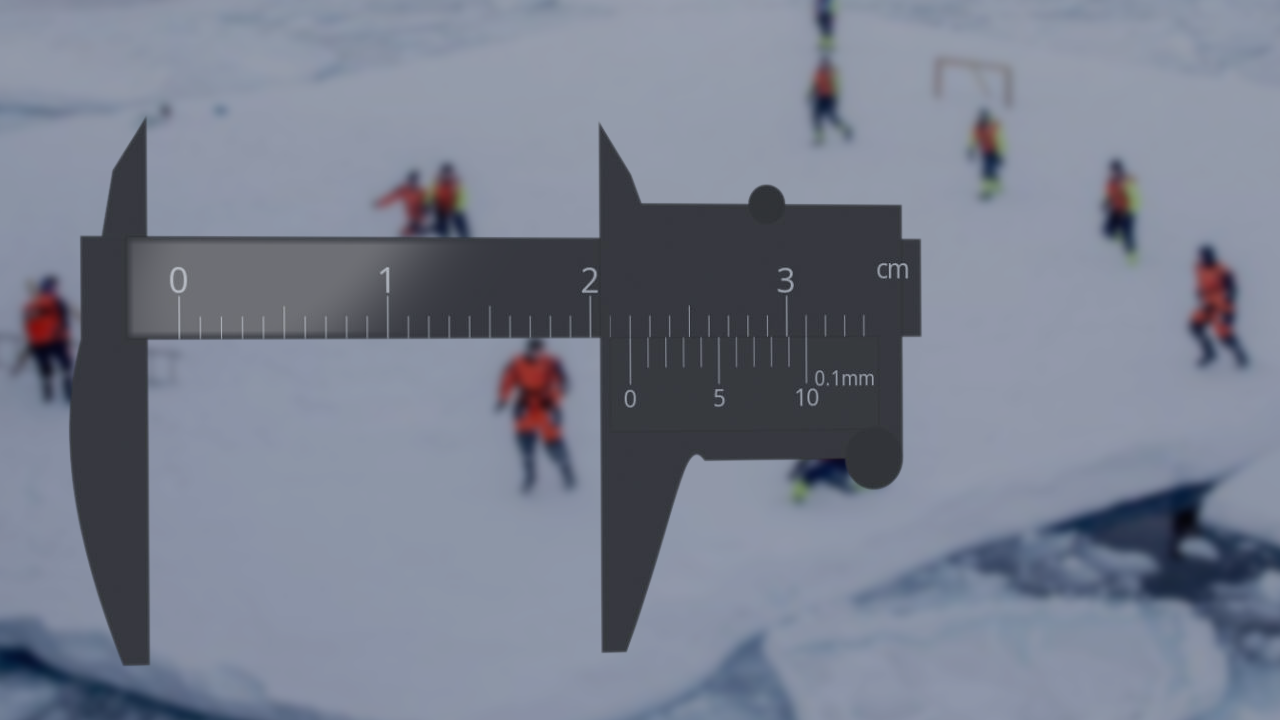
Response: 22.0
